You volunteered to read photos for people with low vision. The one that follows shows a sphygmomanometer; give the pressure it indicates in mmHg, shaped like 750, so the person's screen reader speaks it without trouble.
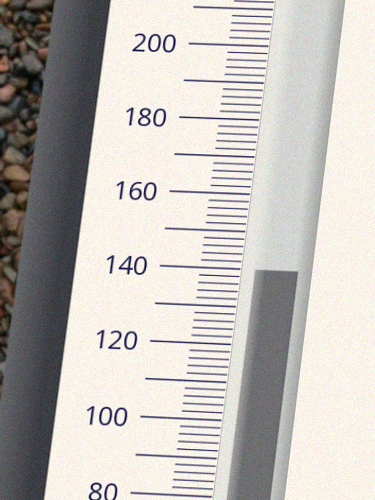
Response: 140
